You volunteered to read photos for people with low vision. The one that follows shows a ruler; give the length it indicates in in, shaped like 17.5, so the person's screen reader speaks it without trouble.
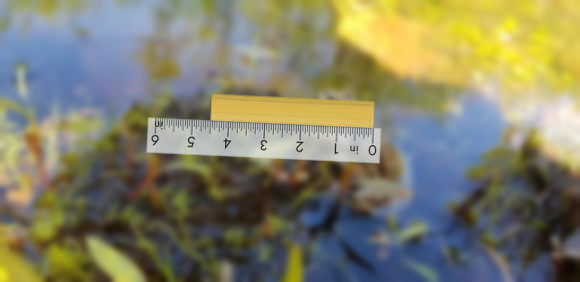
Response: 4.5
